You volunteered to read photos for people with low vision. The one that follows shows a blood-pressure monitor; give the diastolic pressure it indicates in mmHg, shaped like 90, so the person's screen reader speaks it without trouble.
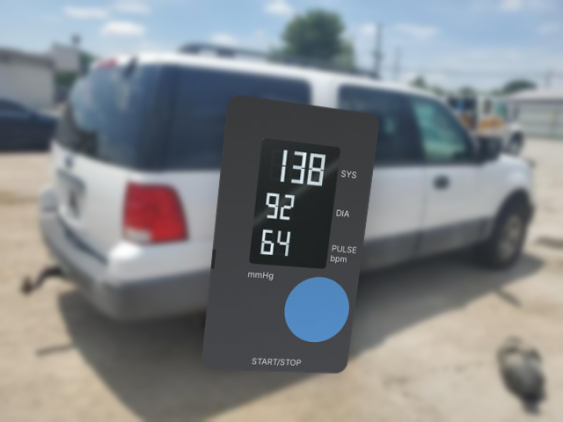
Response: 92
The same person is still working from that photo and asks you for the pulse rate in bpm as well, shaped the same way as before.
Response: 64
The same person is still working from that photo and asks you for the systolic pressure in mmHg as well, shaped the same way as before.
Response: 138
